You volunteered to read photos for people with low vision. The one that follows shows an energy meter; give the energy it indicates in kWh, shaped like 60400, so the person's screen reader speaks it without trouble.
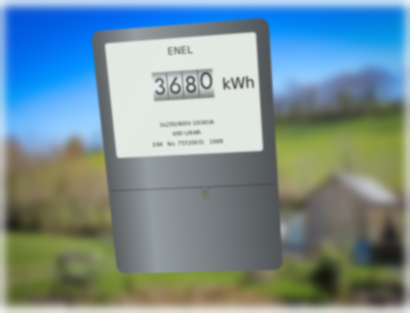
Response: 3680
